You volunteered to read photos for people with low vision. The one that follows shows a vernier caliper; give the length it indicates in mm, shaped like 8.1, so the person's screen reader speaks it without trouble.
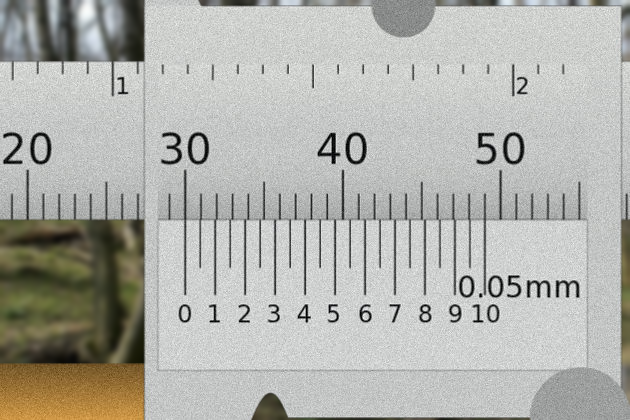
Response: 30.0
